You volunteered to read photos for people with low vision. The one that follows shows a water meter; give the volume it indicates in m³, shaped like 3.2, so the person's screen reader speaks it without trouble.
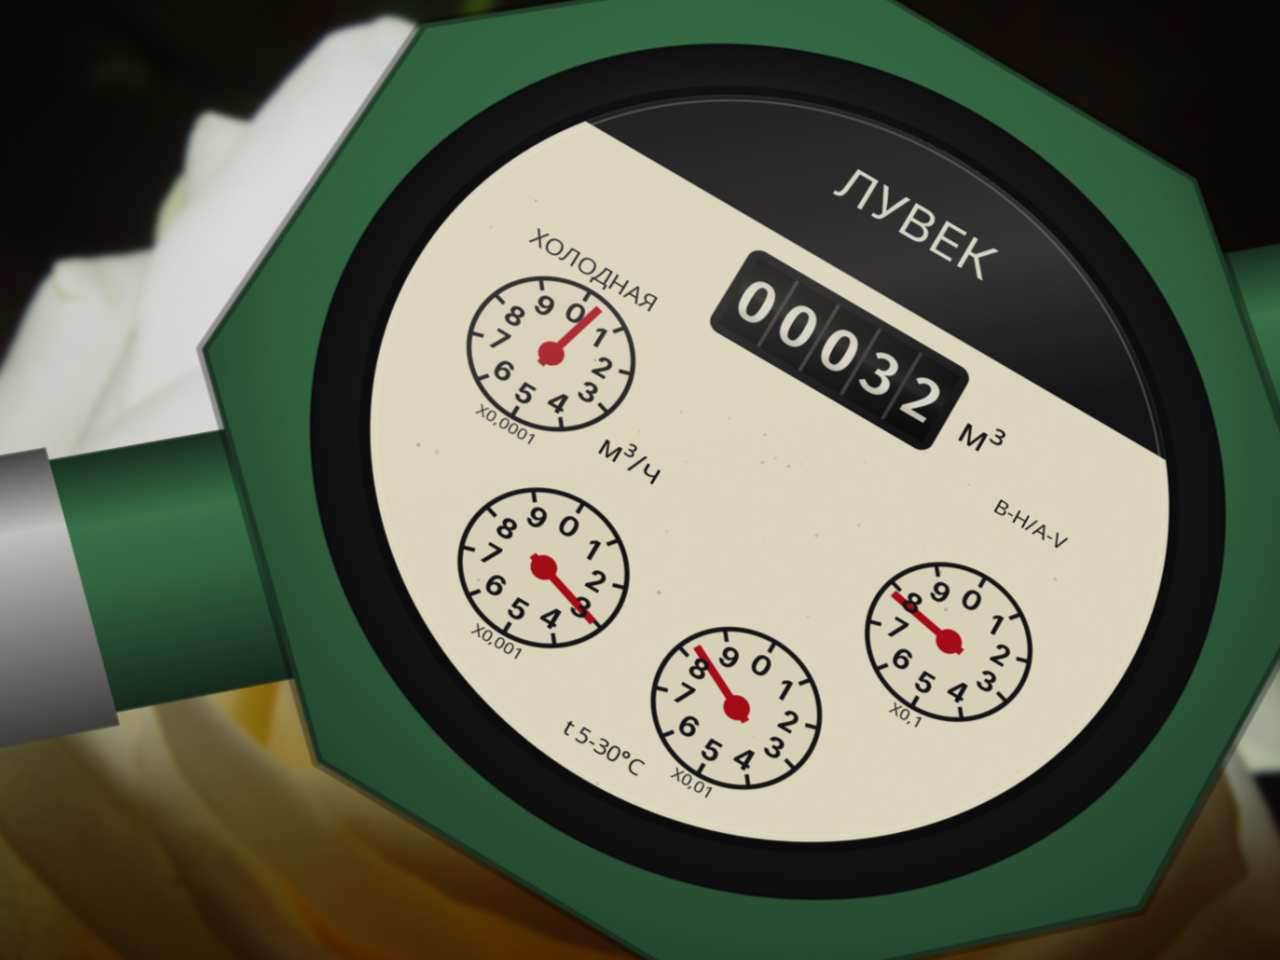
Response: 32.7830
